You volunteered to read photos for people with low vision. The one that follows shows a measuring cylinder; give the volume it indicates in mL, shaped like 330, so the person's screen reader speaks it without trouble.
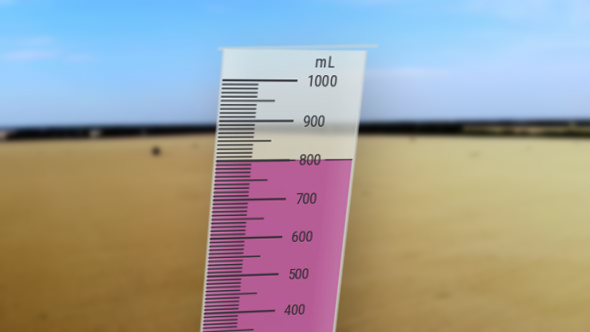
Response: 800
